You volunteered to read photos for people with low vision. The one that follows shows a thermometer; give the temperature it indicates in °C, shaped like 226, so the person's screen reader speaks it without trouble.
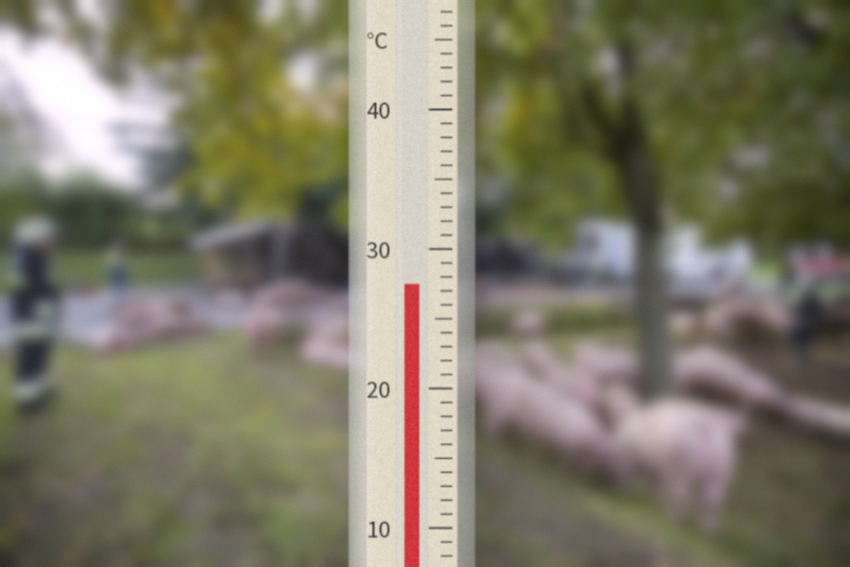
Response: 27.5
